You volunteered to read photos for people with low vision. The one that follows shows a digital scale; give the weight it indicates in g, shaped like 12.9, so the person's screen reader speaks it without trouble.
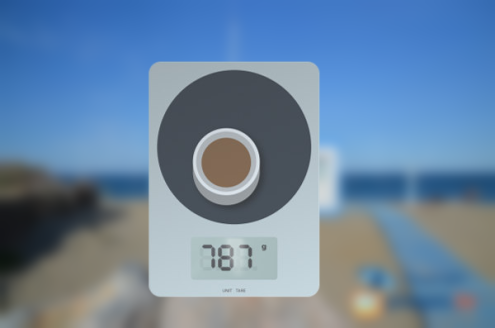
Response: 787
